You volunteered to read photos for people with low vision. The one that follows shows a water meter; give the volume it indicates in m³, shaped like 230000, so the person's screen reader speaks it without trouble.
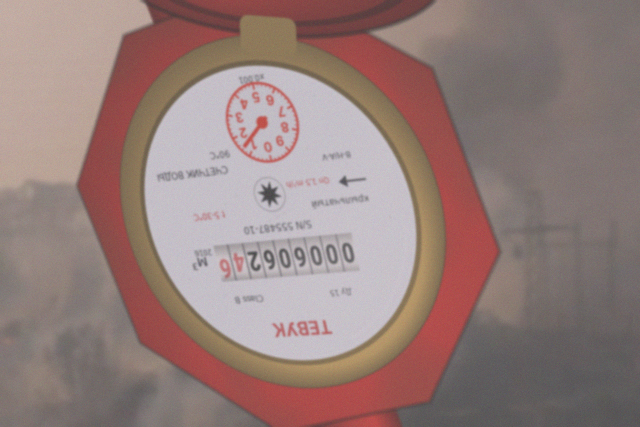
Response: 6062.461
